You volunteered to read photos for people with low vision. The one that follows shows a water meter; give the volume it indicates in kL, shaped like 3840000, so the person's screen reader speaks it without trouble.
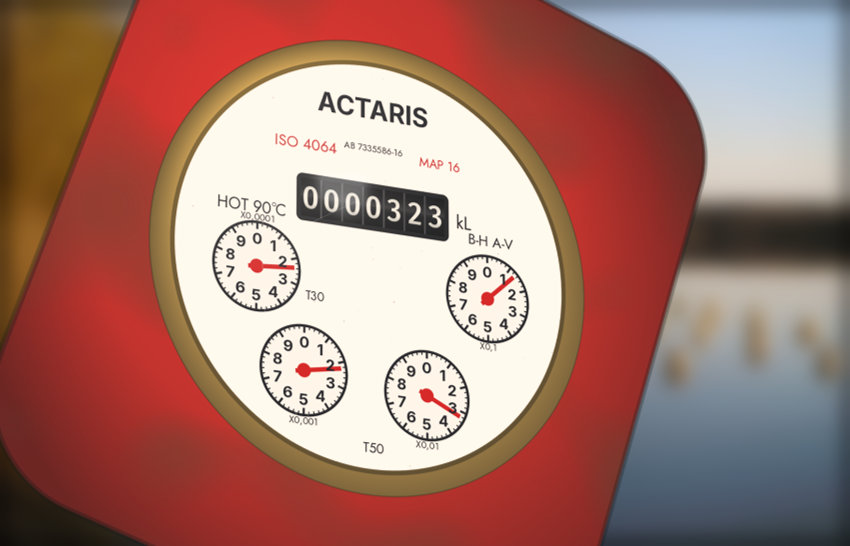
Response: 323.1322
